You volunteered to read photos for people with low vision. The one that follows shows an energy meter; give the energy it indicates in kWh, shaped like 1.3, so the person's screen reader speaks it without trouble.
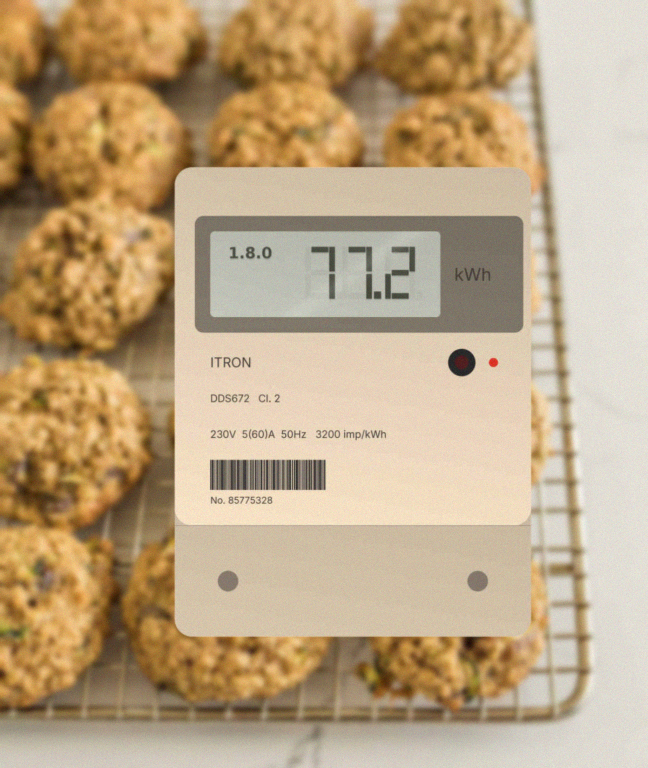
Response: 77.2
